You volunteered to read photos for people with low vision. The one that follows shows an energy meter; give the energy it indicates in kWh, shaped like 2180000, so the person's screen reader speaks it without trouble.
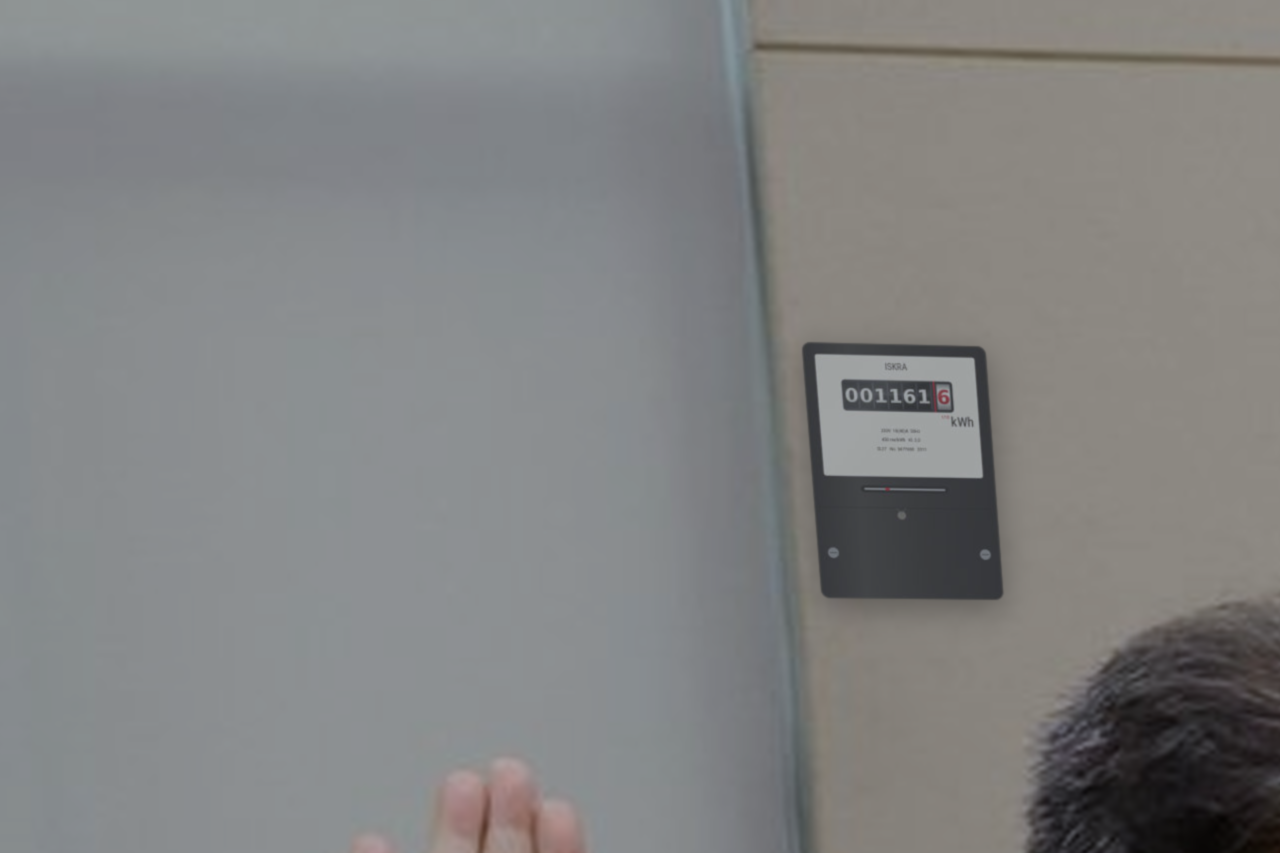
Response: 1161.6
